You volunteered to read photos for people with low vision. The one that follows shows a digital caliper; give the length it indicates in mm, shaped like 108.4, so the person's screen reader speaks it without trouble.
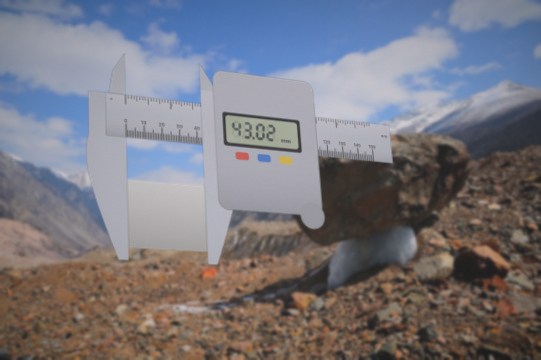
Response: 43.02
